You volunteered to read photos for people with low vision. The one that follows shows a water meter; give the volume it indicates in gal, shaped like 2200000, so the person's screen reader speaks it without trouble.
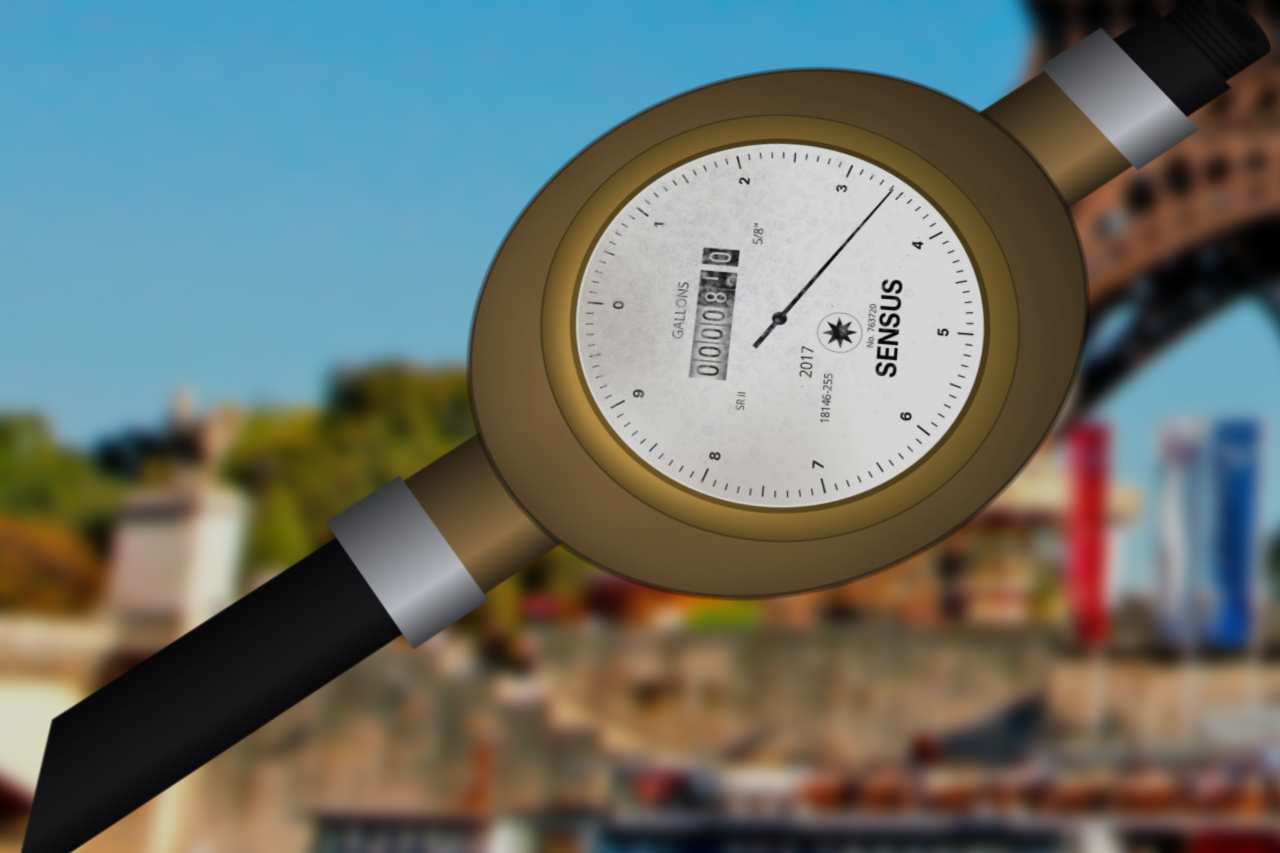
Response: 813.4
